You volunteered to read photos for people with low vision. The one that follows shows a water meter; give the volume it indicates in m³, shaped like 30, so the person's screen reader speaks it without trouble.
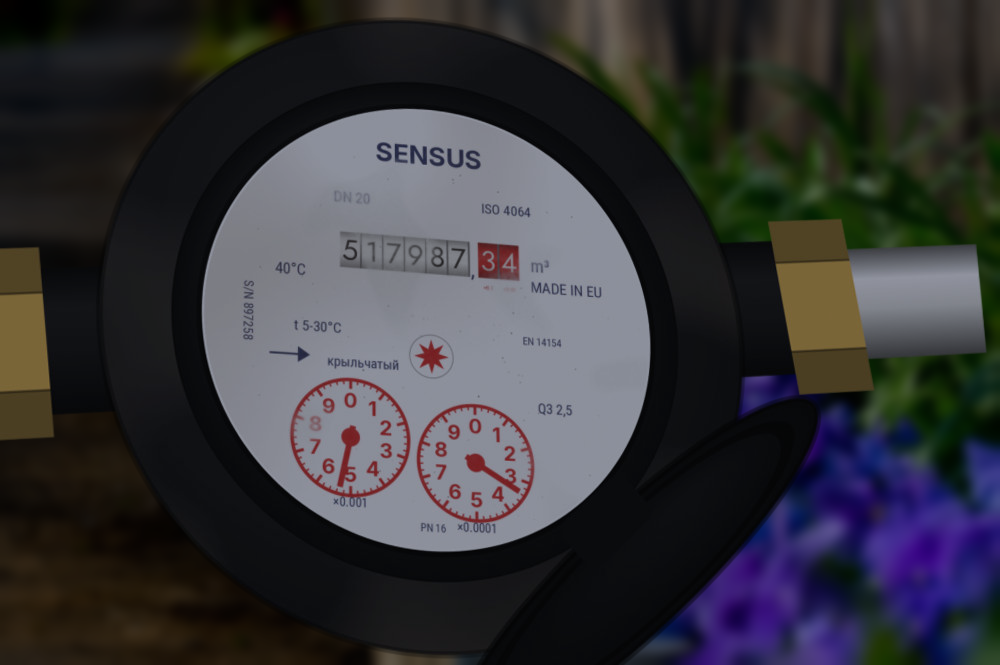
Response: 517987.3453
